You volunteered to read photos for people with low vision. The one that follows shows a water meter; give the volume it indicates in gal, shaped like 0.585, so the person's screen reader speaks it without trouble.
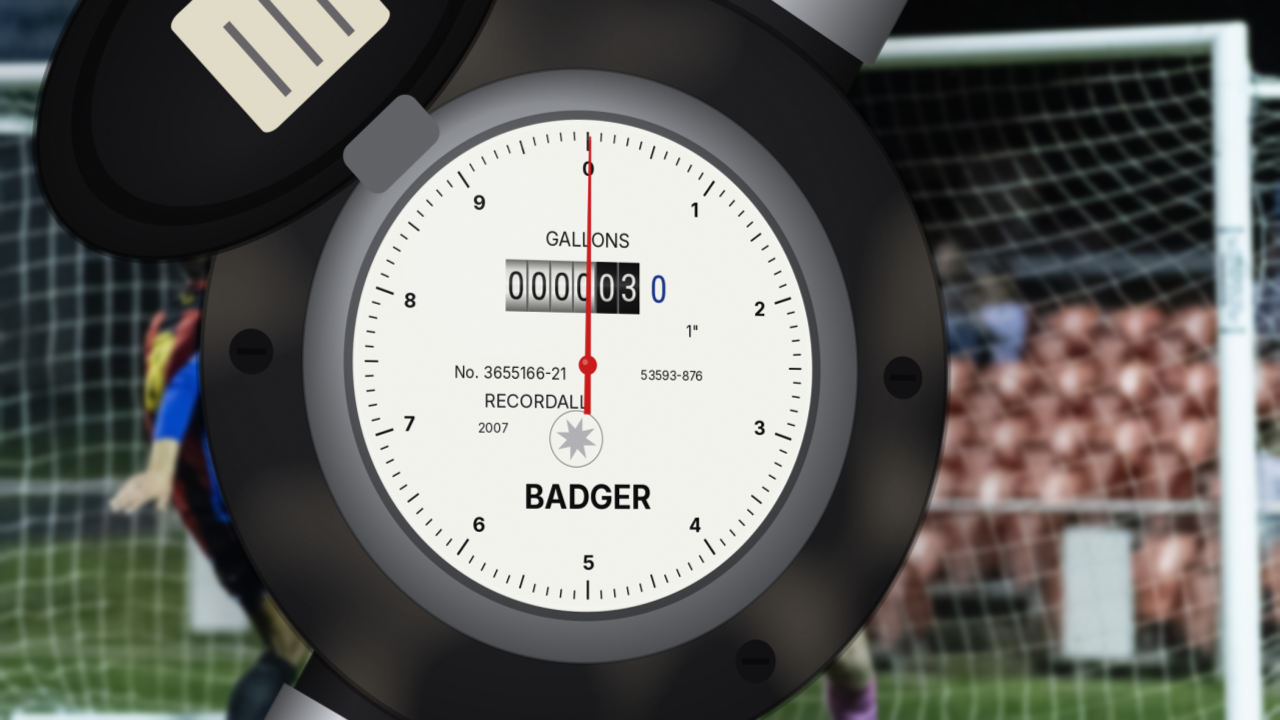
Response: 30.0
